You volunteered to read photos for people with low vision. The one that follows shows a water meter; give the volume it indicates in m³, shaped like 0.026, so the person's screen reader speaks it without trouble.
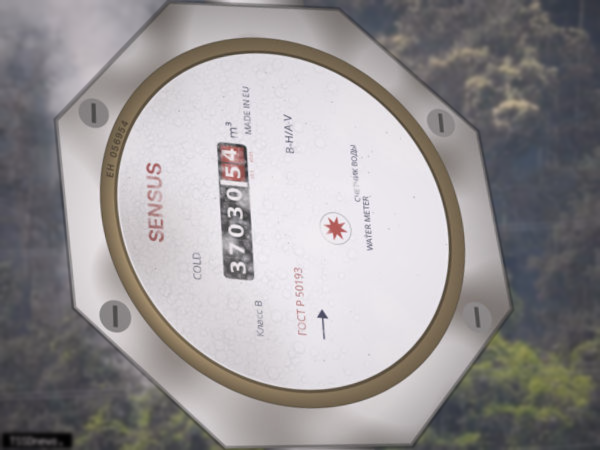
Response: 37030.54
